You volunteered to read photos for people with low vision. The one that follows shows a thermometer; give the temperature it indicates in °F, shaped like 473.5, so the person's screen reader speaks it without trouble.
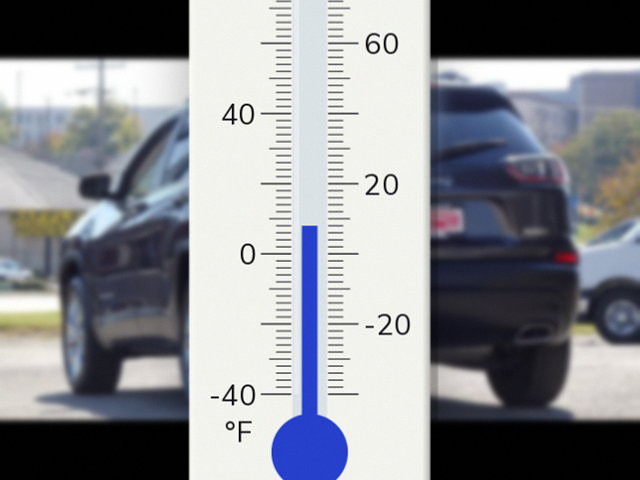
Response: 8
